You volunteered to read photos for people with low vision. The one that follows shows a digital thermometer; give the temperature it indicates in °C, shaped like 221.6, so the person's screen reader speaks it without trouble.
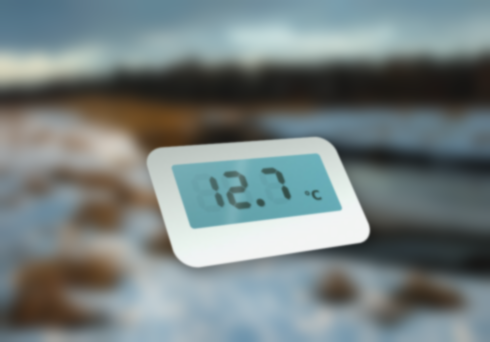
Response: 12.7
